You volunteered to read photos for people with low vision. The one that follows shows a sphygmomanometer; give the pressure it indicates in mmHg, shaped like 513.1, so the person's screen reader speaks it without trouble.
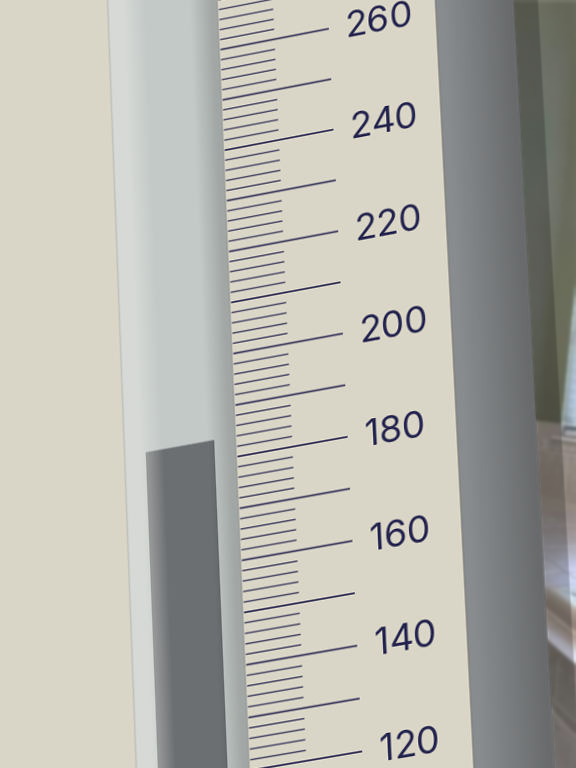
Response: 184
